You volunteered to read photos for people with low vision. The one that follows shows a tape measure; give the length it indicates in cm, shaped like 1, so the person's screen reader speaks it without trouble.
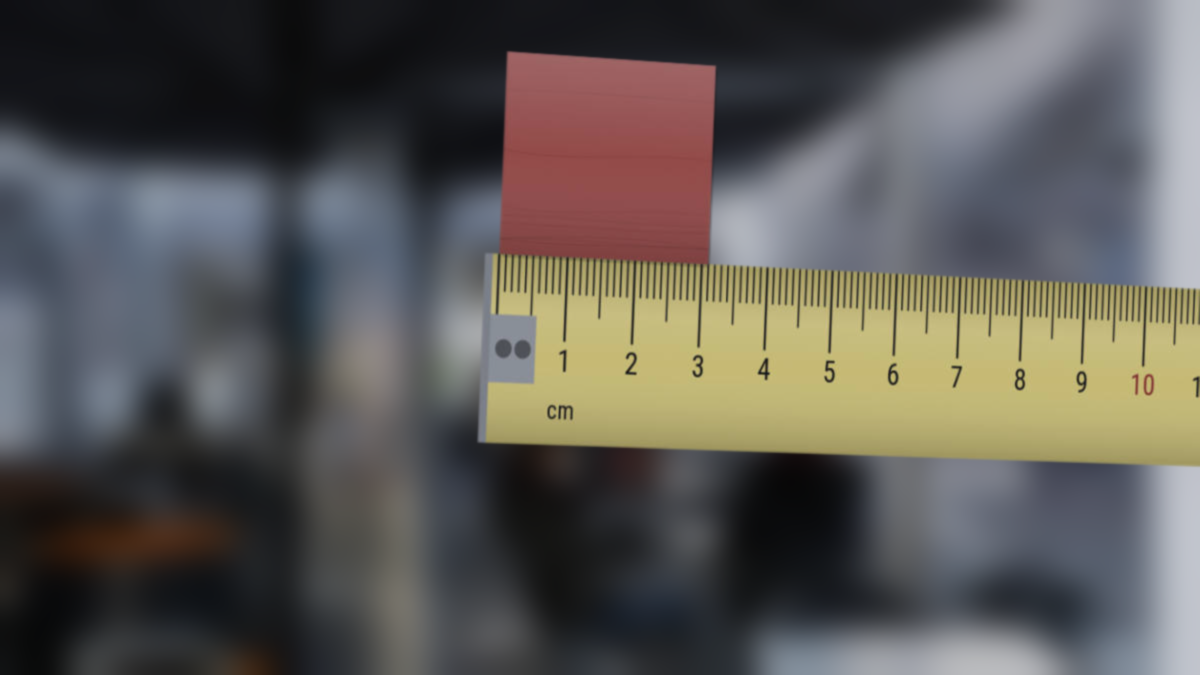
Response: 3.1
